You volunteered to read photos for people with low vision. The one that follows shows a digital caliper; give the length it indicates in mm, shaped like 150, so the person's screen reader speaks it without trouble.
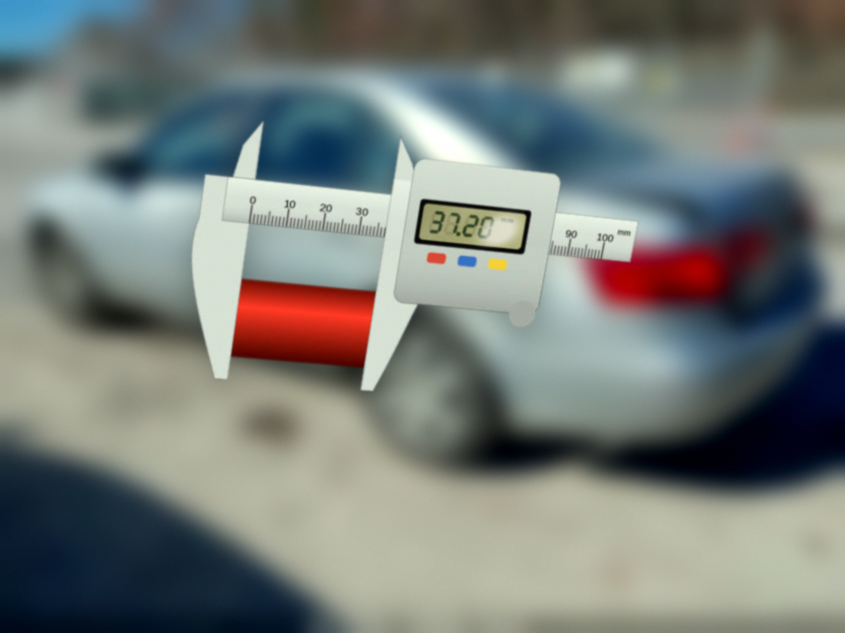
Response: 37.20
